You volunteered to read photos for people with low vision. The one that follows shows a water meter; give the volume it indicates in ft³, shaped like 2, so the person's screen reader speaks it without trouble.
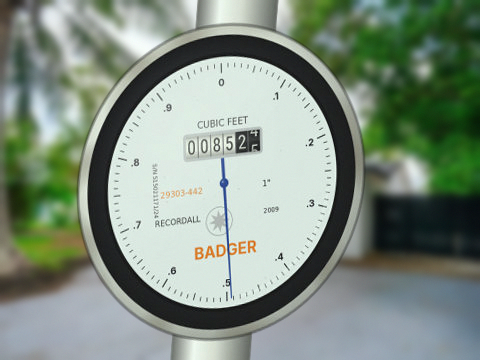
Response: 8524.49
